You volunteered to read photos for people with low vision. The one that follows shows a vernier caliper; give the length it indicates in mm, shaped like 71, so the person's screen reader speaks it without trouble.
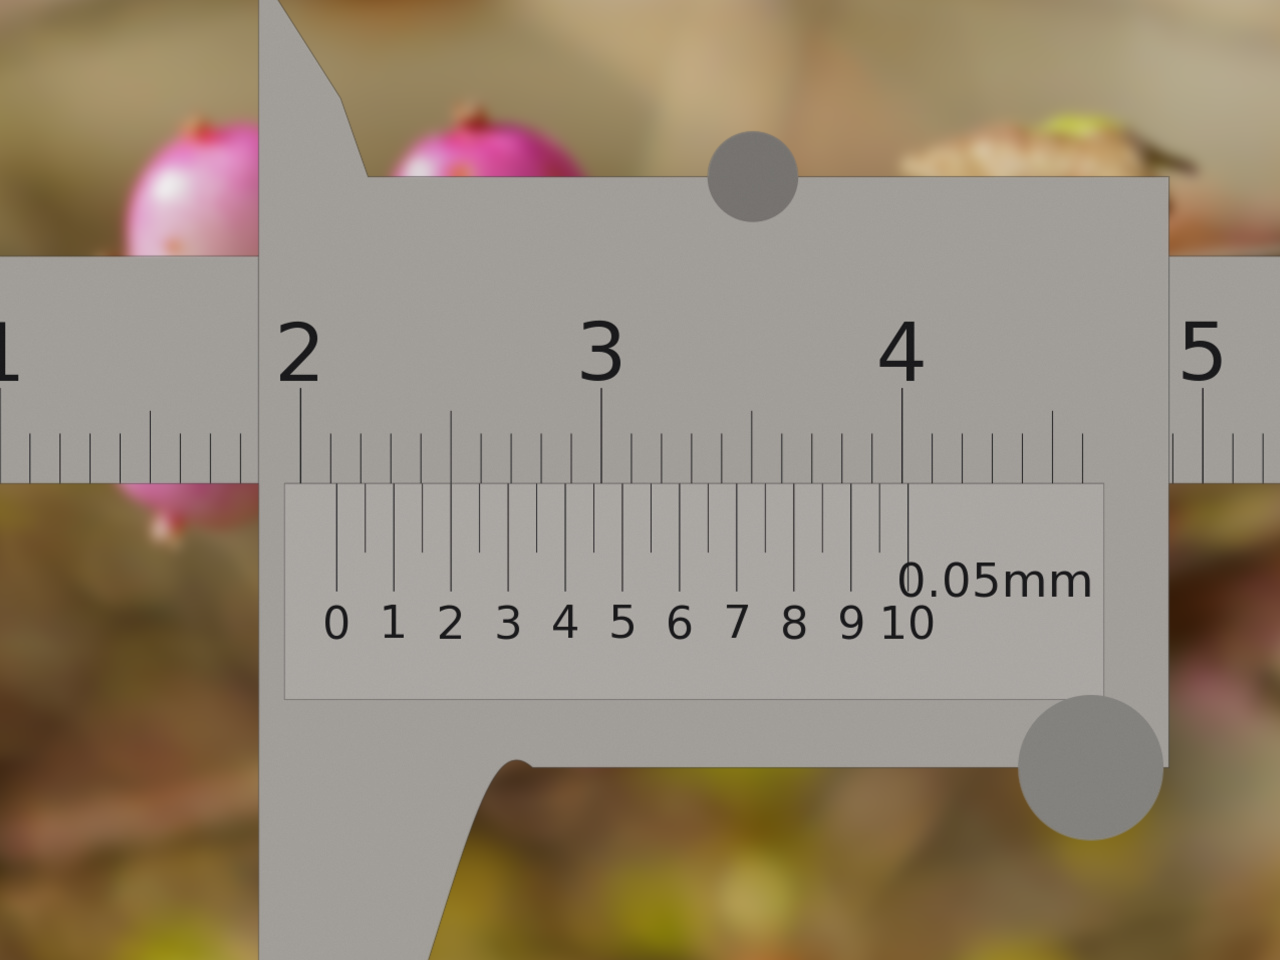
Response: 21.20
